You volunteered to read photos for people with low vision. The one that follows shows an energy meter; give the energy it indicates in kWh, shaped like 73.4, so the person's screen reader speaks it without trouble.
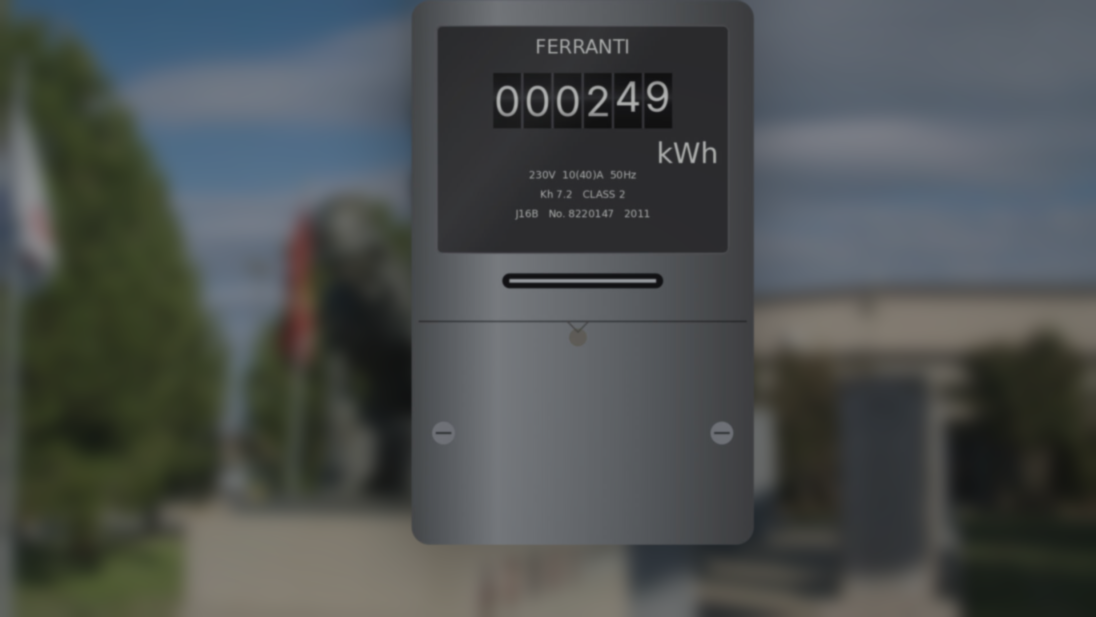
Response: 249
